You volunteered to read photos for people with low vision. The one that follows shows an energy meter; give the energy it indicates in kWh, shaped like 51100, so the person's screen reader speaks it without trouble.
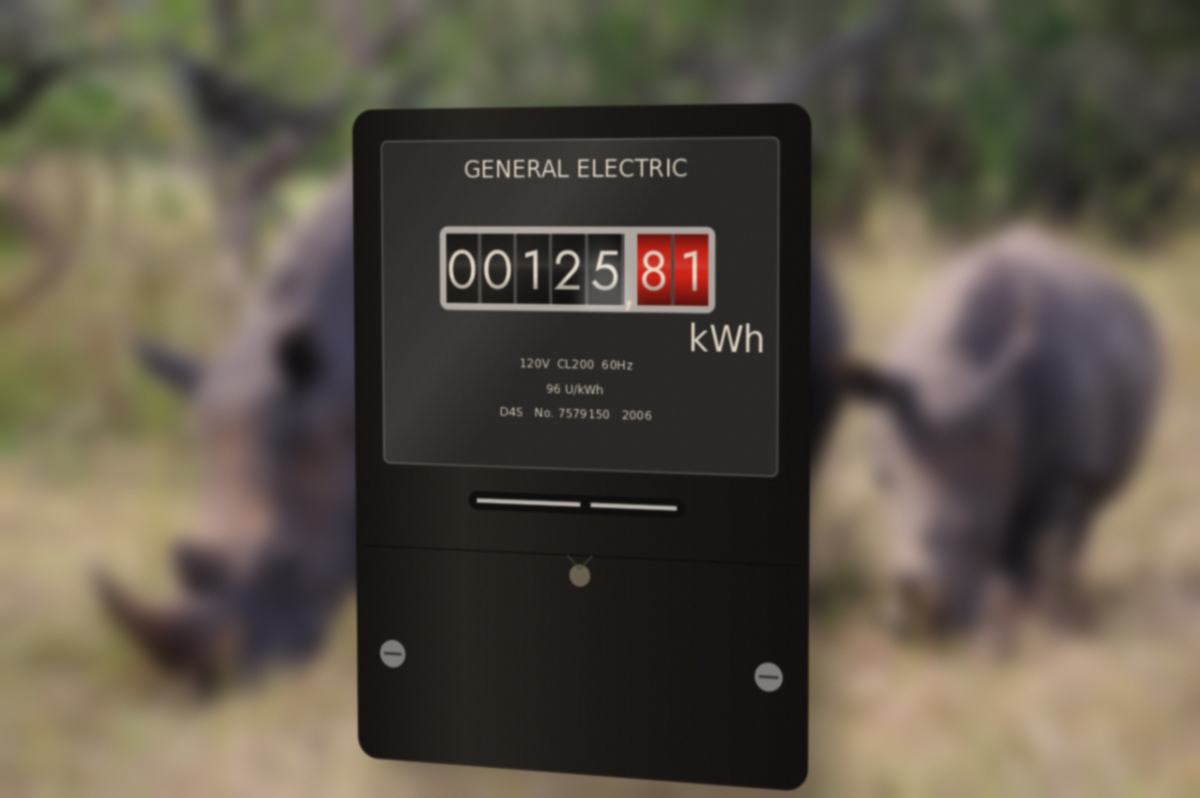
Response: 125.81
